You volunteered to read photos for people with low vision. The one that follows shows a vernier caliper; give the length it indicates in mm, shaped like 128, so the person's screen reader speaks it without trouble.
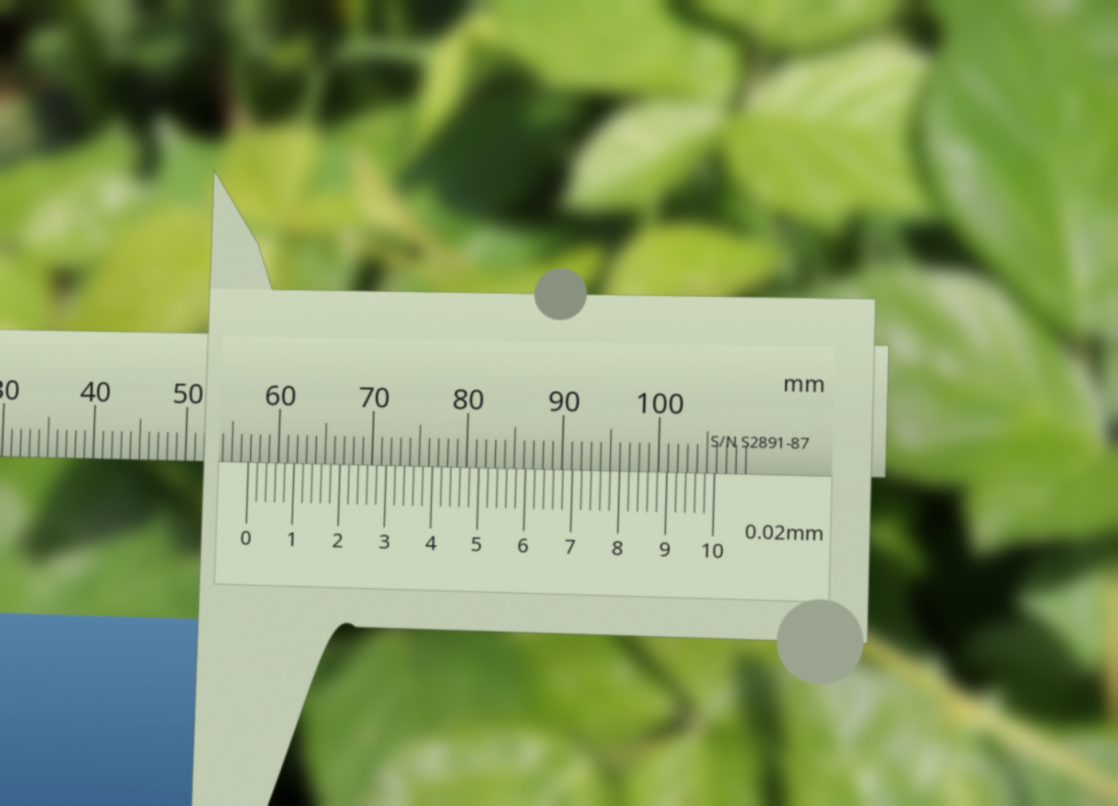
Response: 56.8
